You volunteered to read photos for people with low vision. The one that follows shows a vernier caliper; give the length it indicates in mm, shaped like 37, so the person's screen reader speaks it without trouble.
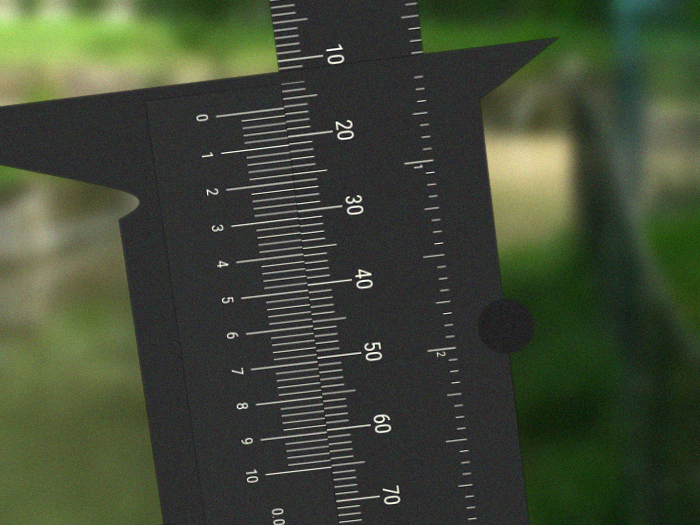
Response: 16.2
